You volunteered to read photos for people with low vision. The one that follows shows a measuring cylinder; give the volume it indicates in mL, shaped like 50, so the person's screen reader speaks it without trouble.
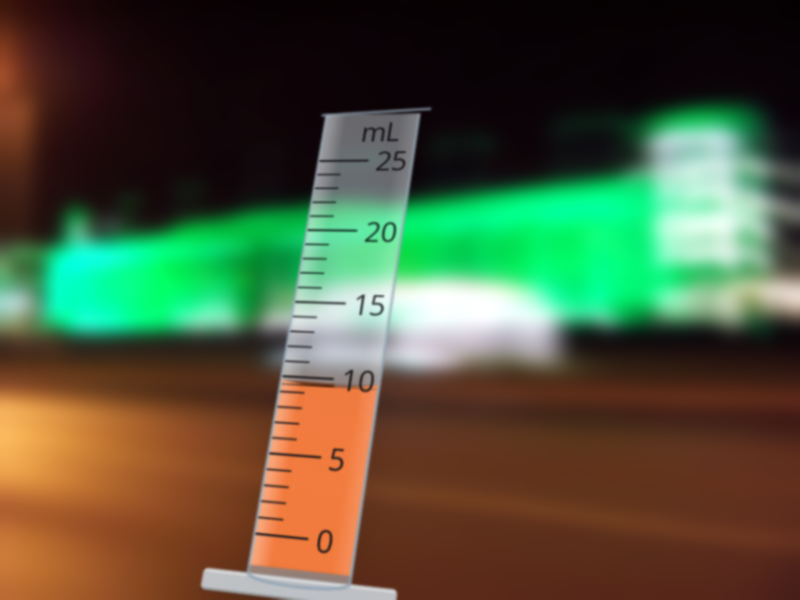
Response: 9.5
